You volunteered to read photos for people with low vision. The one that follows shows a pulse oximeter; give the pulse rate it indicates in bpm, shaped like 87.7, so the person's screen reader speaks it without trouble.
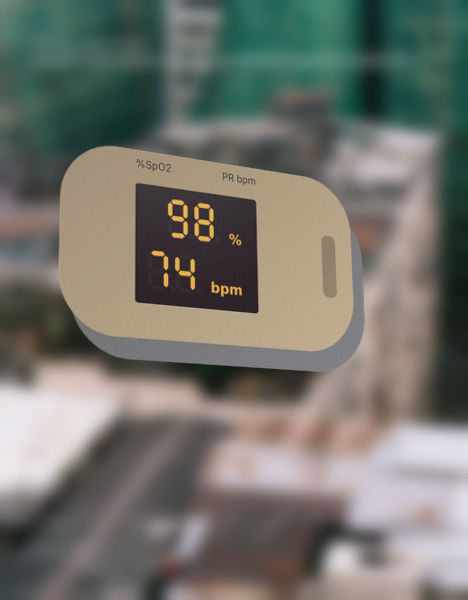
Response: 74
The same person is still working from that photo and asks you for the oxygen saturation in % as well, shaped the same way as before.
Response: 98
